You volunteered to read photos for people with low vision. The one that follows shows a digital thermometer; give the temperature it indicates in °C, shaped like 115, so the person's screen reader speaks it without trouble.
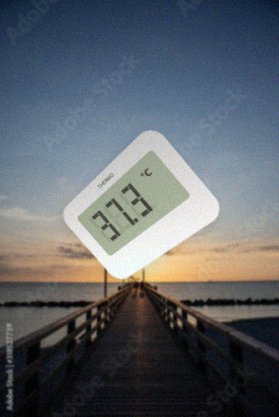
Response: 37.3
